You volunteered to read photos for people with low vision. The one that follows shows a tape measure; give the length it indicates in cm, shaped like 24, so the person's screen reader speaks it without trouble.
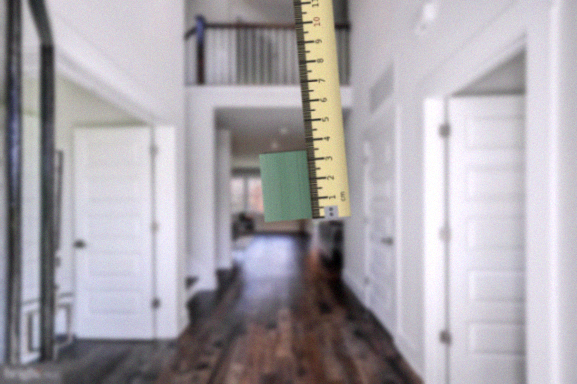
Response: 3.5
